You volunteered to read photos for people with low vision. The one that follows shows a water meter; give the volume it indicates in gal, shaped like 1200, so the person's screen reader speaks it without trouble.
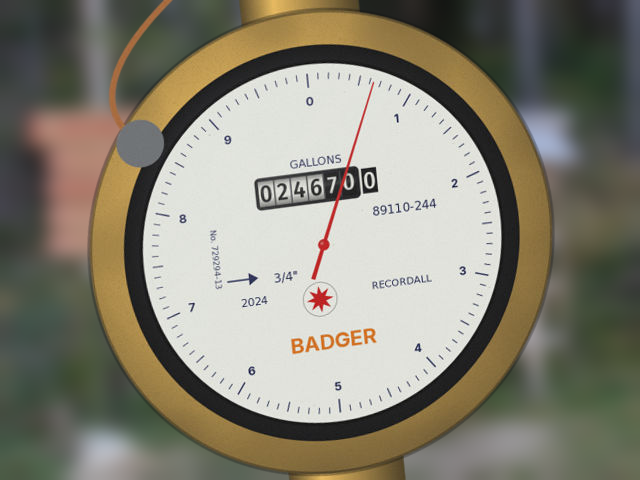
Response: 246700.6
